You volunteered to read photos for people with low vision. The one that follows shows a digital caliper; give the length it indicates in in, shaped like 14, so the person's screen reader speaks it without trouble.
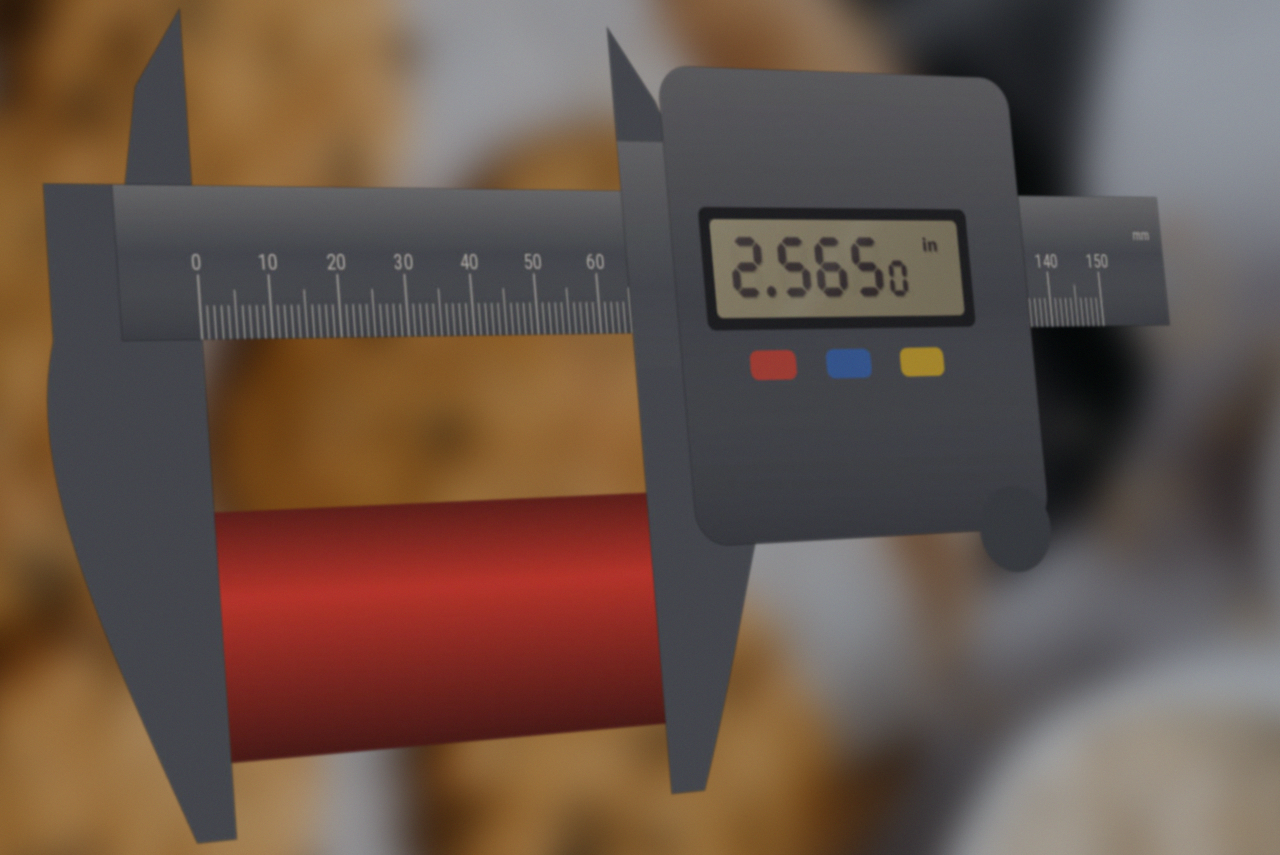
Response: 2.5650
